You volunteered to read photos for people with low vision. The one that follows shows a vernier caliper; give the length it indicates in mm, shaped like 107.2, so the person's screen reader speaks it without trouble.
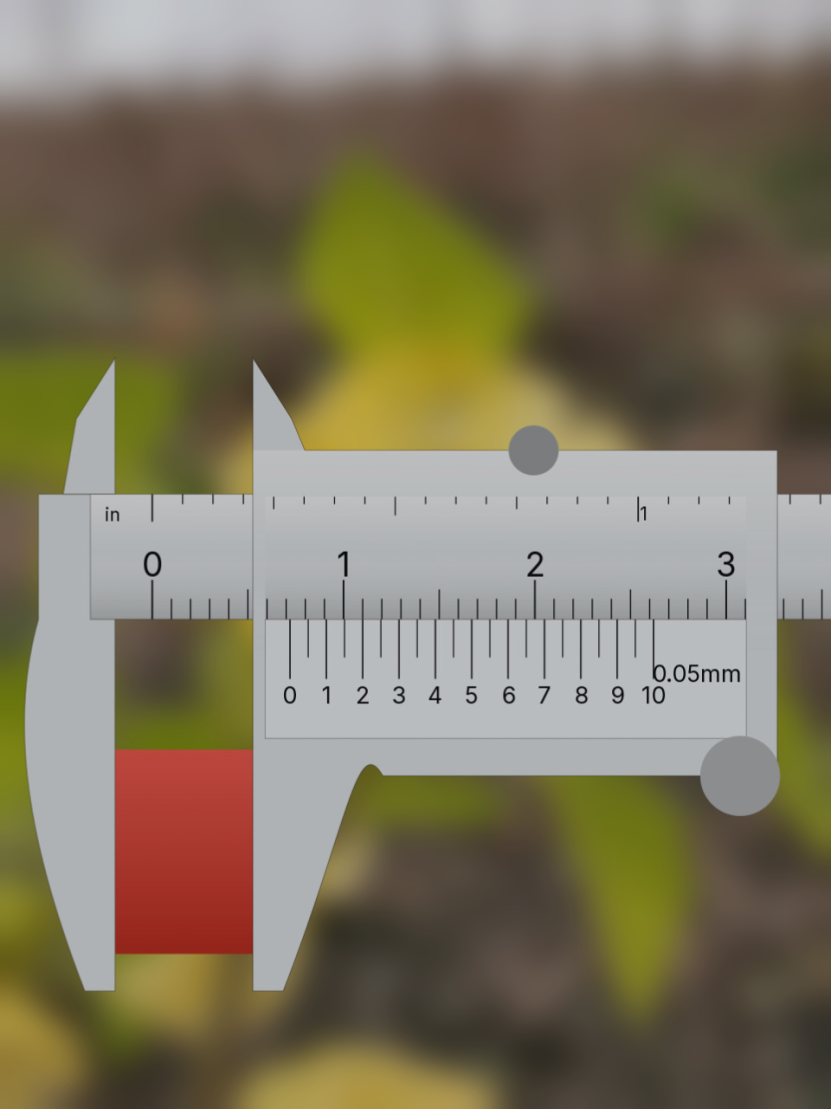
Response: 7.2
